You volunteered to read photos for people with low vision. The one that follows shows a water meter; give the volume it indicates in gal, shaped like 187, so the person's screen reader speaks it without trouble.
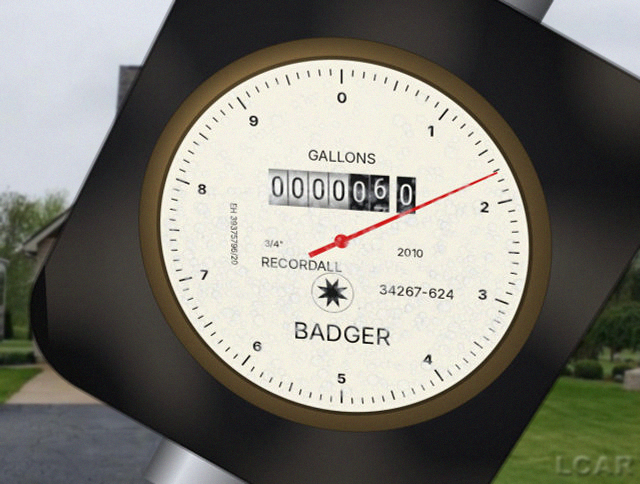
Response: 61.7
